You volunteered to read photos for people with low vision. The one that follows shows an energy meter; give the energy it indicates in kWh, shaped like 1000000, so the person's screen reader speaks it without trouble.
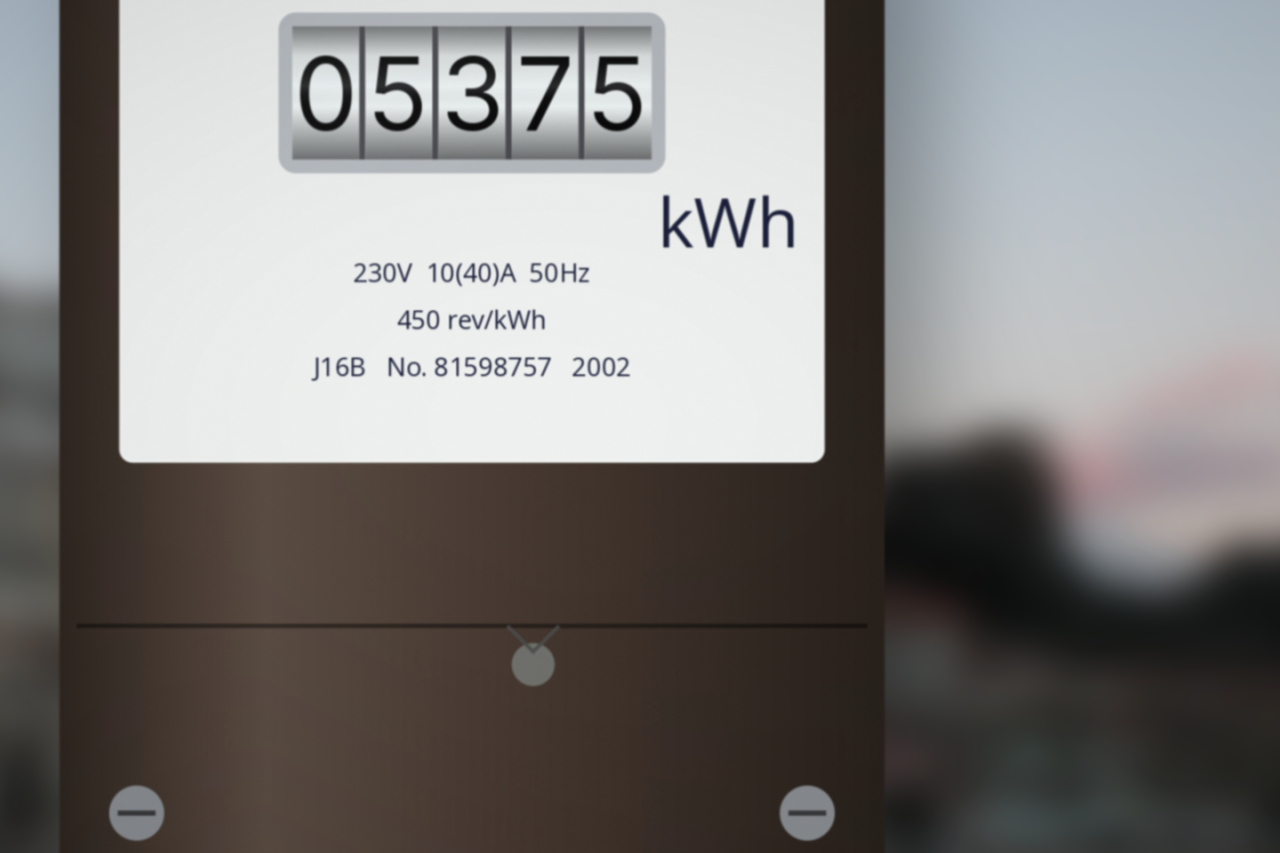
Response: 5375
